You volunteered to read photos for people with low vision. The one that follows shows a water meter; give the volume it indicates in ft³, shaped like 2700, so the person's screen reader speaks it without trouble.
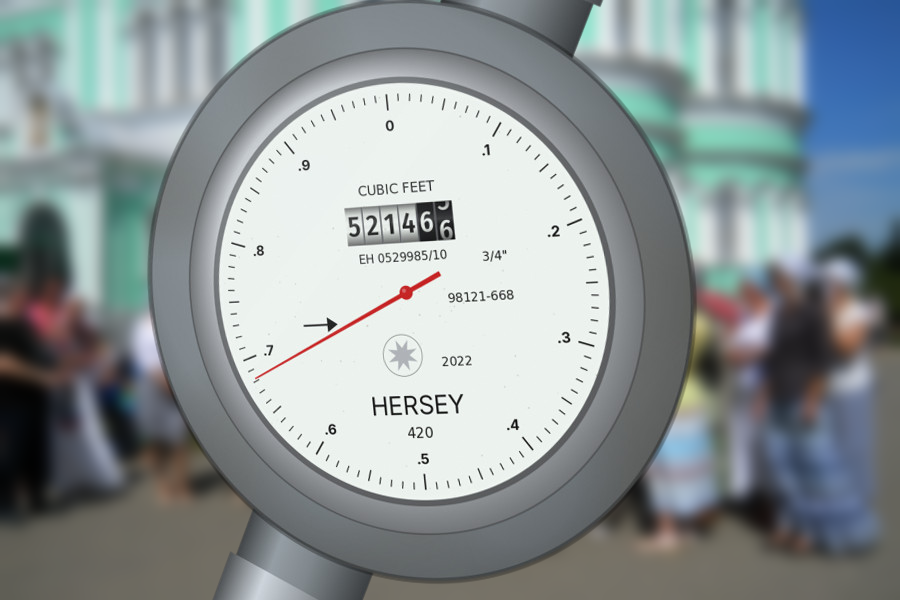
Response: 521465.68
